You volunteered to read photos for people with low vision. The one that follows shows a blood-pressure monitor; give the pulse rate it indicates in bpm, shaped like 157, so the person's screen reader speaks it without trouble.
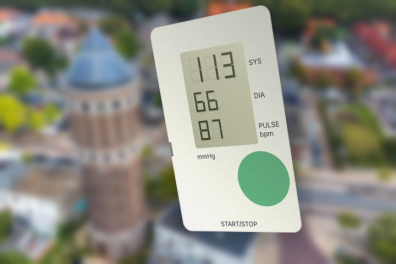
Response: 87
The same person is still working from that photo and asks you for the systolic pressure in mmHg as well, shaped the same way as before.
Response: 113
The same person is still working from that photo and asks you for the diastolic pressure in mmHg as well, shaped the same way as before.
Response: 66
